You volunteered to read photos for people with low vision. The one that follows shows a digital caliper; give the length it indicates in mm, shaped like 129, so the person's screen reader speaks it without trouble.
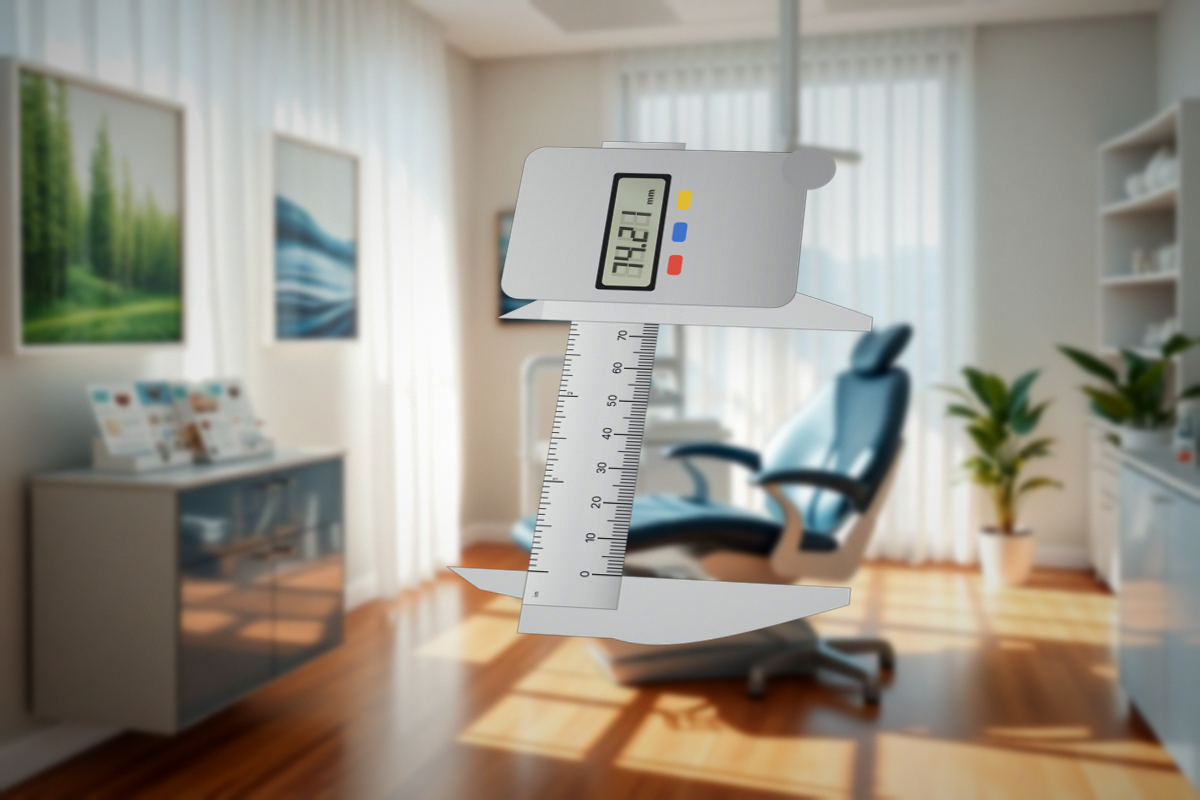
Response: 74.21
